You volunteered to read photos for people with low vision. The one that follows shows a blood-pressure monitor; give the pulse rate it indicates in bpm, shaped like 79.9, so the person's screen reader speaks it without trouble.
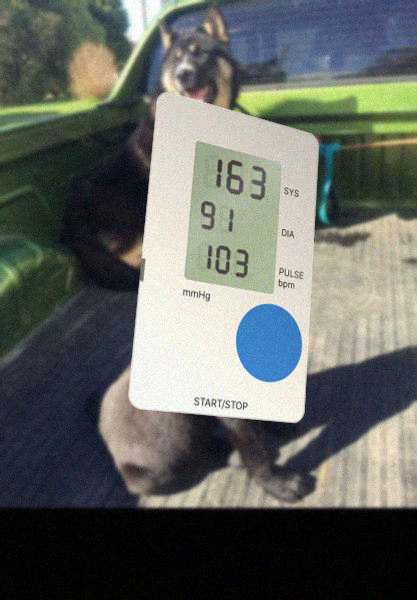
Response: 103
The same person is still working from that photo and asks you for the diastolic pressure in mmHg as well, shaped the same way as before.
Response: 91
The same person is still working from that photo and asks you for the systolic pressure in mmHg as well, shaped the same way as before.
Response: 163
